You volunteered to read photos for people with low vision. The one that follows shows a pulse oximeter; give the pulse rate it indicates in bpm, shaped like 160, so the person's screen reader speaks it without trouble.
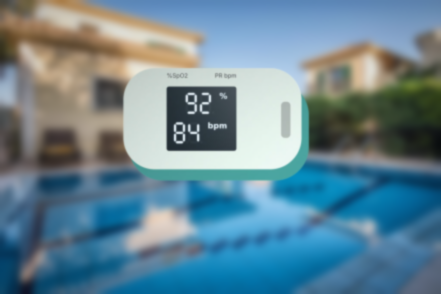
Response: 84
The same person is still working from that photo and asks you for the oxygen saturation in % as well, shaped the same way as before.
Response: 92
